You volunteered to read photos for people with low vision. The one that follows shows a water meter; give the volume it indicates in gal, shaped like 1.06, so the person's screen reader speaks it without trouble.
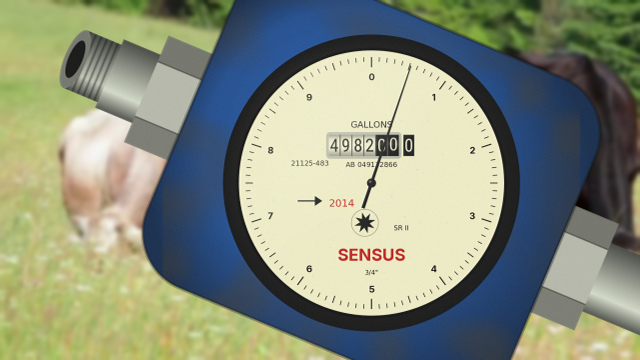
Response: 4982000.5
